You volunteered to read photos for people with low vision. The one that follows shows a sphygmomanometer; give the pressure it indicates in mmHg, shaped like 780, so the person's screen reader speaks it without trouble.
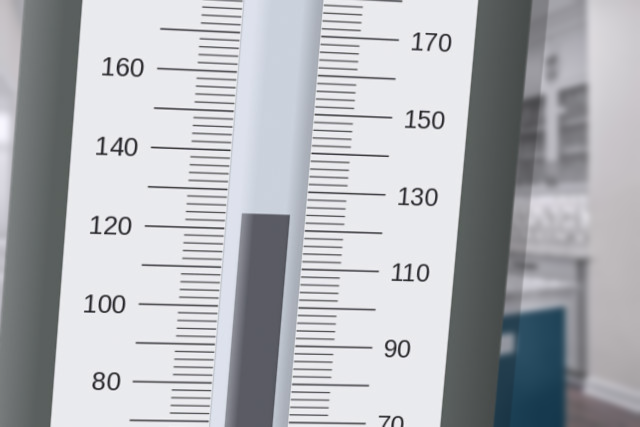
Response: 124
